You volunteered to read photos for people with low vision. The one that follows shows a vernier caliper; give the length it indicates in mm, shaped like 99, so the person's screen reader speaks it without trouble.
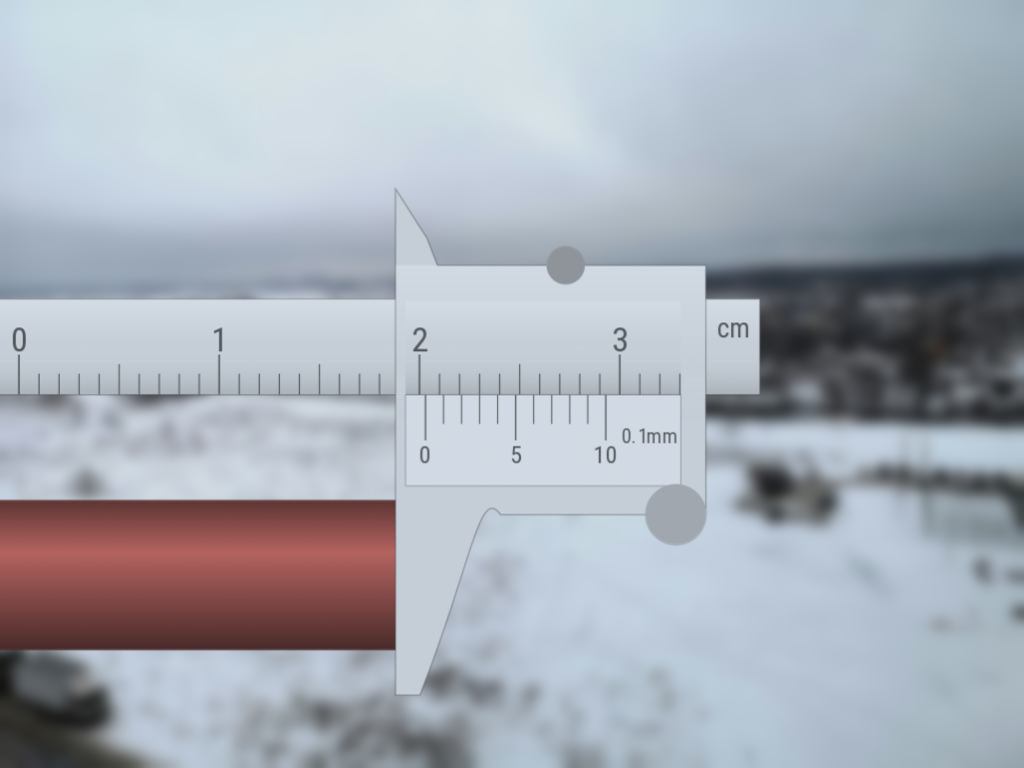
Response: 20.3
